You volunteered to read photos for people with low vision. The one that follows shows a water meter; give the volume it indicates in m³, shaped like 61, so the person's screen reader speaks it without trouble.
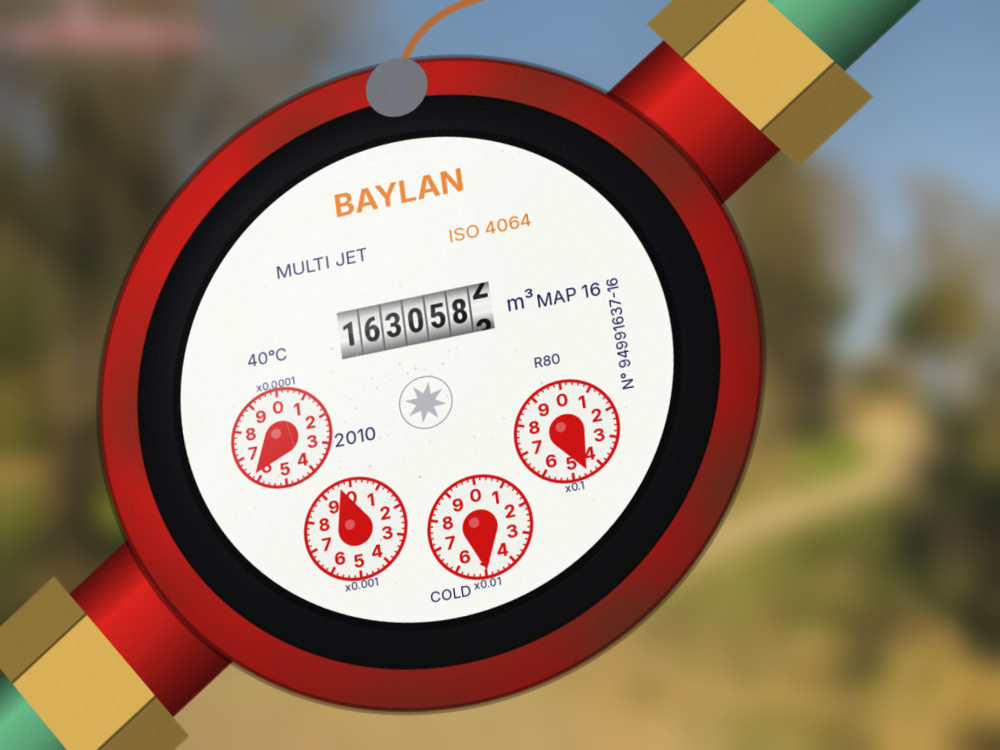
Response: 1630582.4496
